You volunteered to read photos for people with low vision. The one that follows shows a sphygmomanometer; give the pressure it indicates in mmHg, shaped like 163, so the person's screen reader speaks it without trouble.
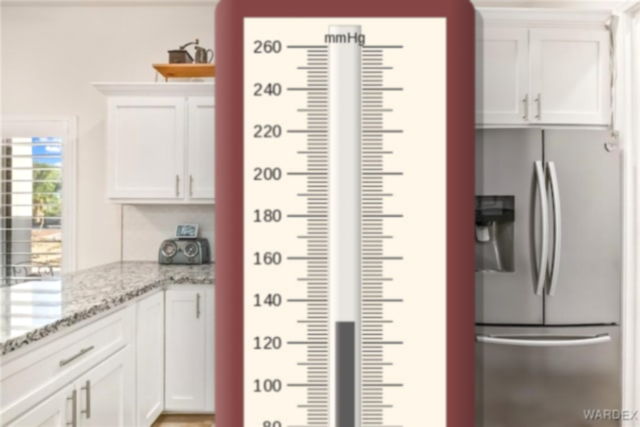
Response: 130
